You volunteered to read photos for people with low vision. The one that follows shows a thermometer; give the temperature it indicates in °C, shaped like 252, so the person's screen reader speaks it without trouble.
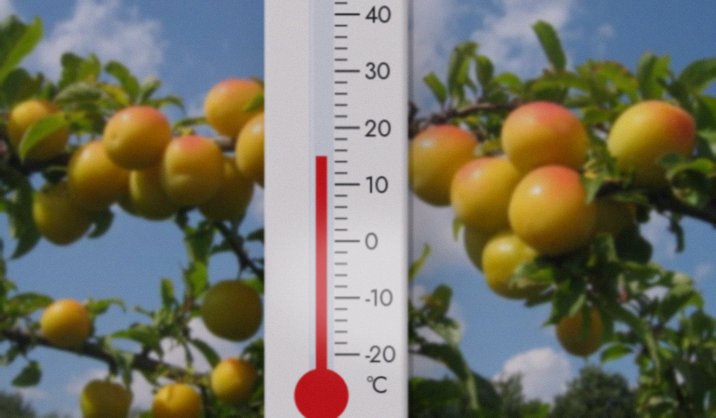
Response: 15
